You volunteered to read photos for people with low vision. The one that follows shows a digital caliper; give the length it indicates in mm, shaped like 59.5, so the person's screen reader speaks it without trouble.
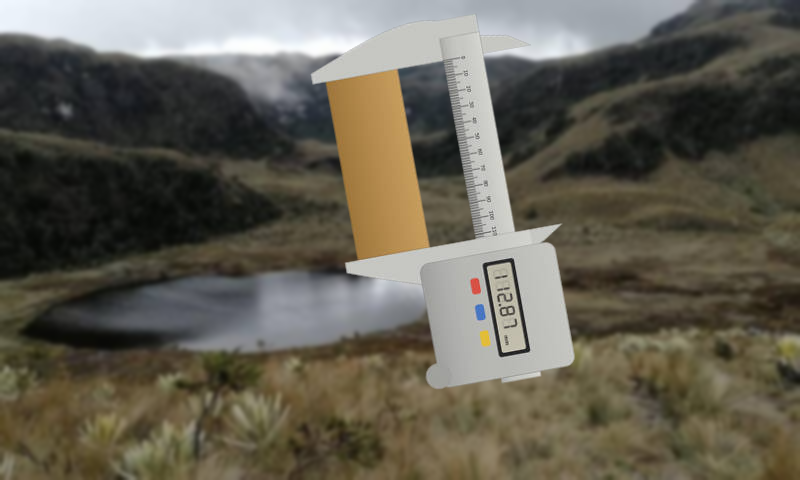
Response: 112.87
